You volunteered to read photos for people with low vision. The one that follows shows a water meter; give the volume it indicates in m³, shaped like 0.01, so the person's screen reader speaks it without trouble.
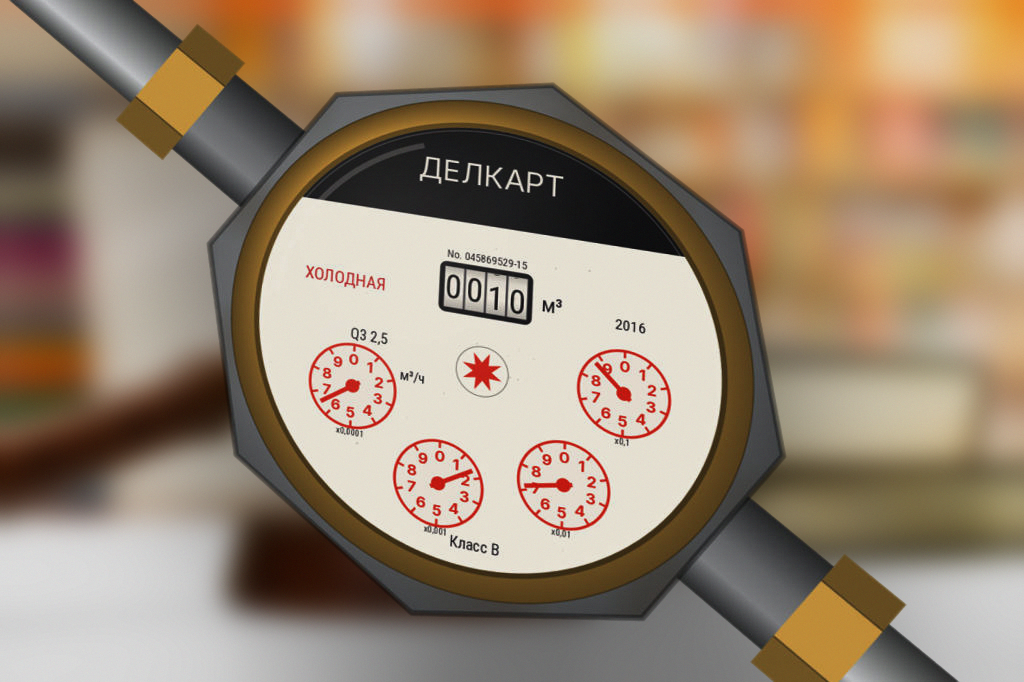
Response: 9.8716
